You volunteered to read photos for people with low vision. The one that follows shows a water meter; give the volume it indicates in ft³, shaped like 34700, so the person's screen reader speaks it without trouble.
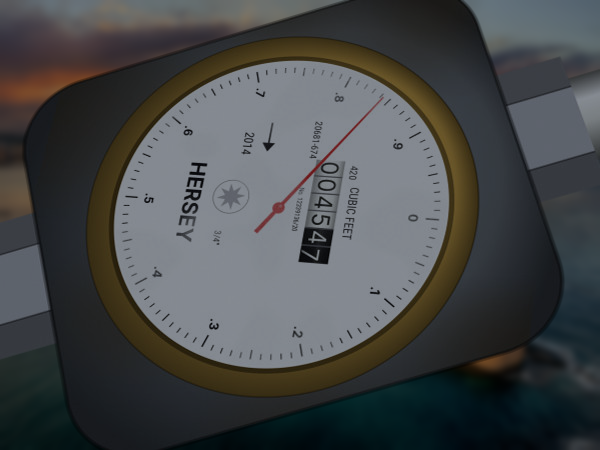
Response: 4546.84
